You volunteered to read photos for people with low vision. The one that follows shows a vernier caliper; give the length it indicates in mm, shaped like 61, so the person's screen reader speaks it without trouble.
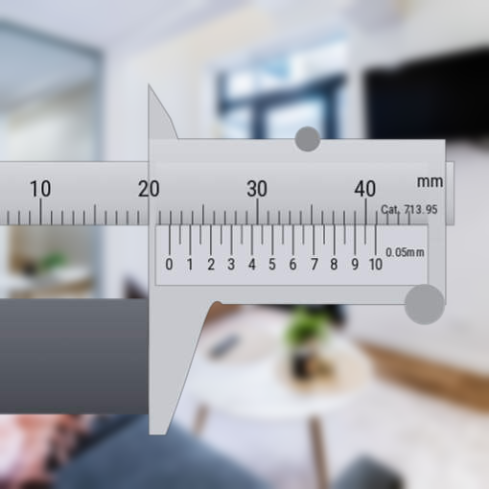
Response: 21.9
